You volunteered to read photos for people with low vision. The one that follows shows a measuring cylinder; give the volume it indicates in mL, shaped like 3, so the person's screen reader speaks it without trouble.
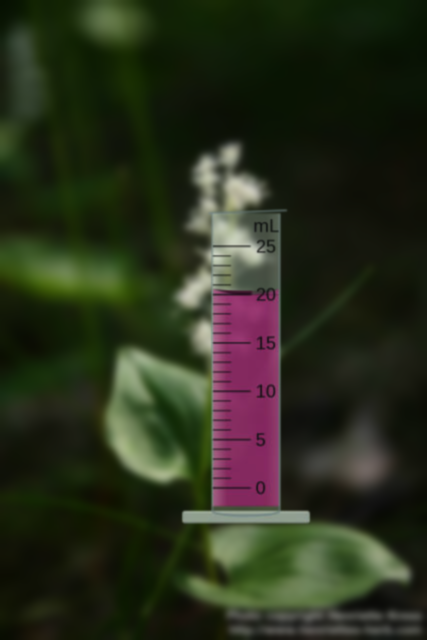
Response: 20
